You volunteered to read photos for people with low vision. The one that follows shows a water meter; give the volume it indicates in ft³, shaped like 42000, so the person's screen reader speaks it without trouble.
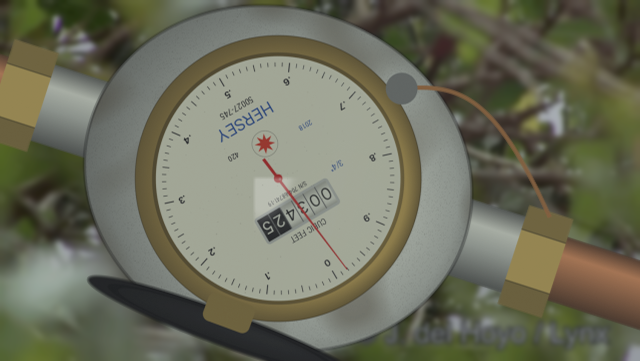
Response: 3424.98
